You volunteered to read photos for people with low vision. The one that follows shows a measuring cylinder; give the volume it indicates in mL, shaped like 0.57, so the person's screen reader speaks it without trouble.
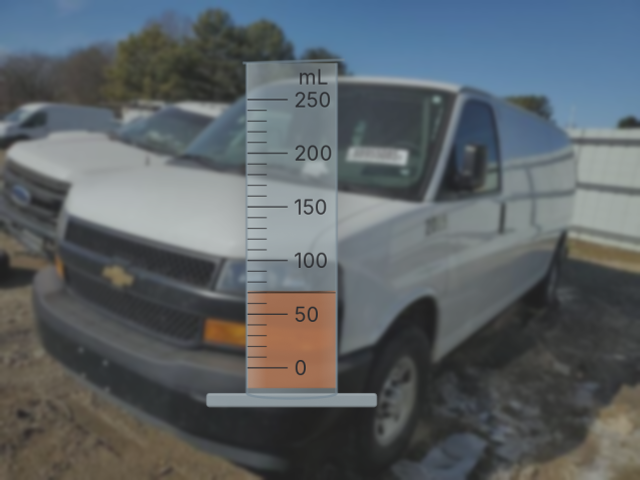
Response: 70
